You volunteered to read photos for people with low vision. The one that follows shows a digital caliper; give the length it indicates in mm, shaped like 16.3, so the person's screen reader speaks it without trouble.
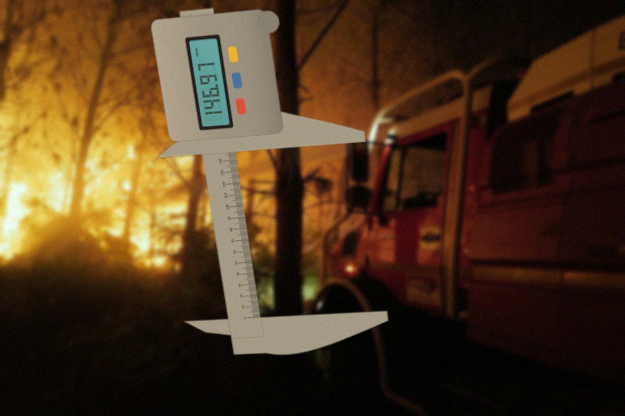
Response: 146.97
